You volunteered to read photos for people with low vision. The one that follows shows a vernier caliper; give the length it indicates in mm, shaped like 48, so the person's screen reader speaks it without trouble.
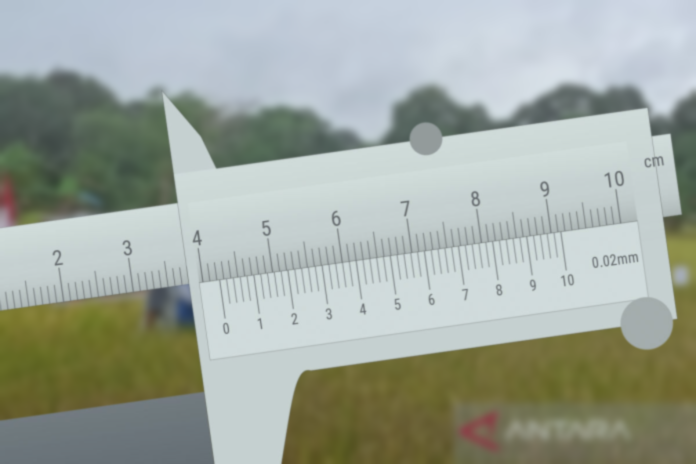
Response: 42.4
